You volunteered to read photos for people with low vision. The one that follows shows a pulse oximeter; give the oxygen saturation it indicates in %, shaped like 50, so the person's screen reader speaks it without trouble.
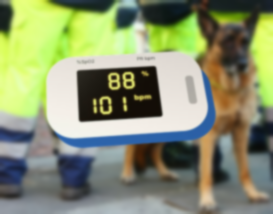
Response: 88
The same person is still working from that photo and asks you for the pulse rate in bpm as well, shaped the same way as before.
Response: 101
